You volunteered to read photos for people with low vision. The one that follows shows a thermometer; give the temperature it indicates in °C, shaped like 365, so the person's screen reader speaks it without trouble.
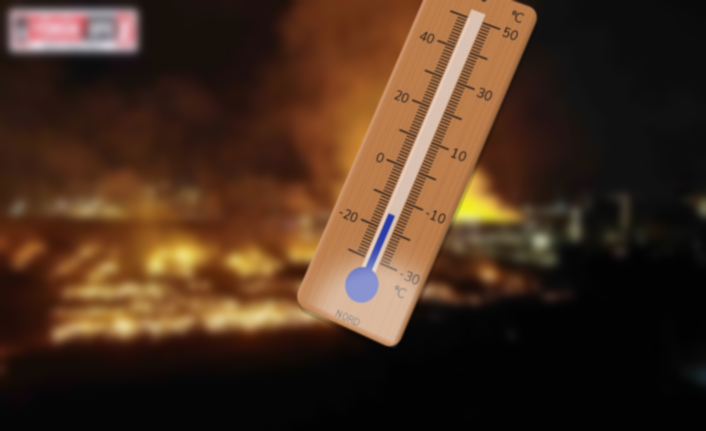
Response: -15
